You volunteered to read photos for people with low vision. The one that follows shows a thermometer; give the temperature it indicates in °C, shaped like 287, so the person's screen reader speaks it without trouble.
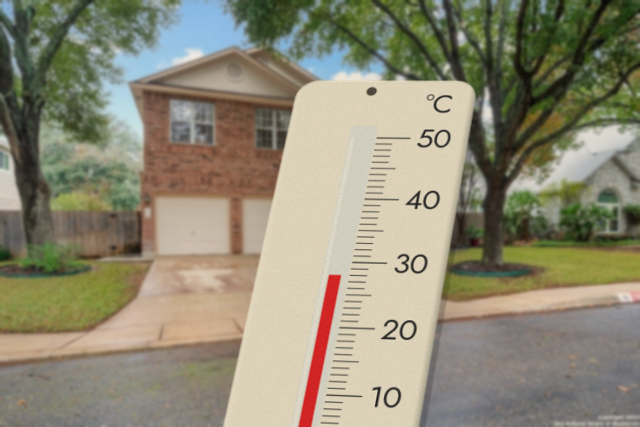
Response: 28
